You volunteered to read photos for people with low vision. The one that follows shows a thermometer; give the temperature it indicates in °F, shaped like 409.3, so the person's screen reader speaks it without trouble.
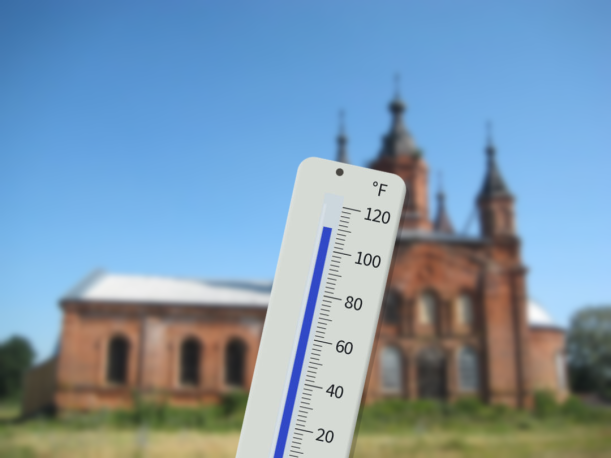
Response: 110
